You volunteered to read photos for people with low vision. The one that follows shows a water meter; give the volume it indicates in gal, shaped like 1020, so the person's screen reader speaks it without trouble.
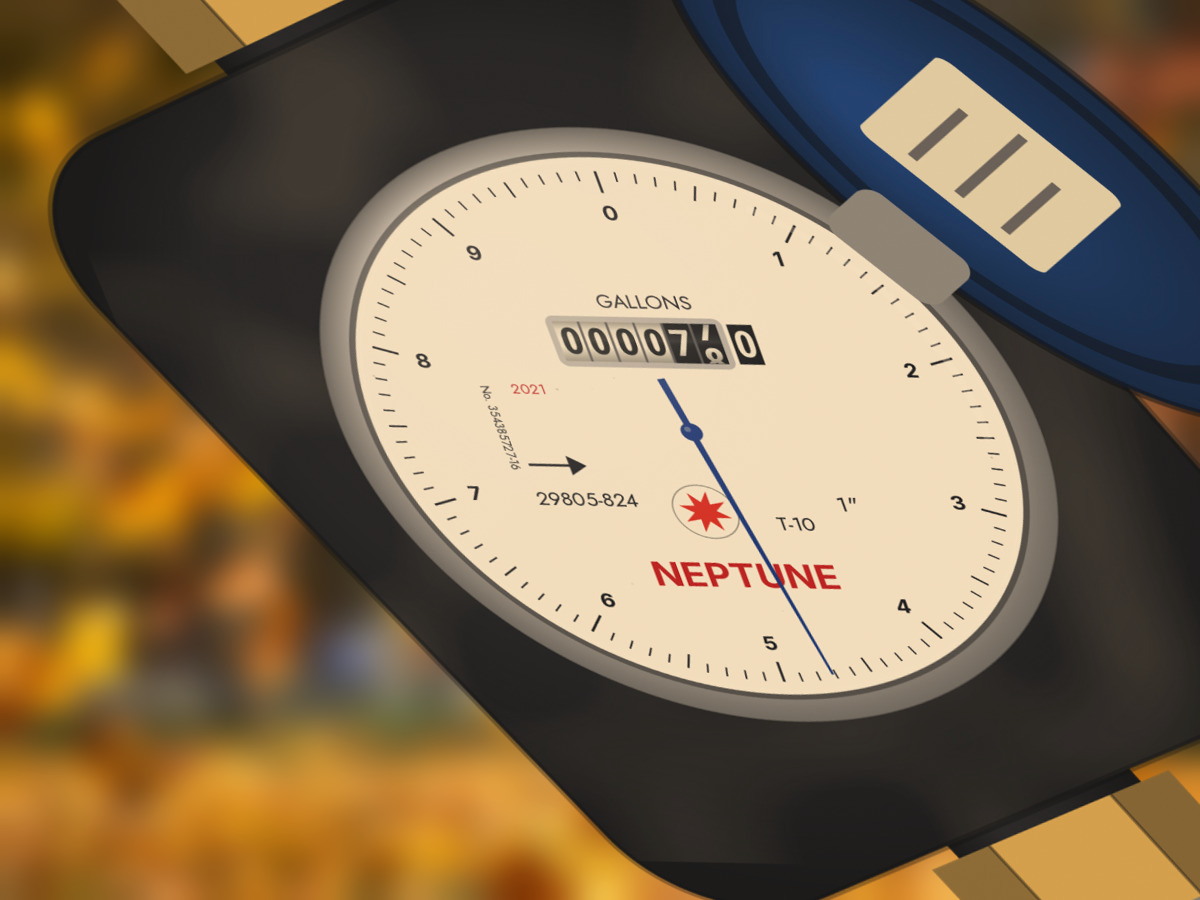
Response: 774.7
